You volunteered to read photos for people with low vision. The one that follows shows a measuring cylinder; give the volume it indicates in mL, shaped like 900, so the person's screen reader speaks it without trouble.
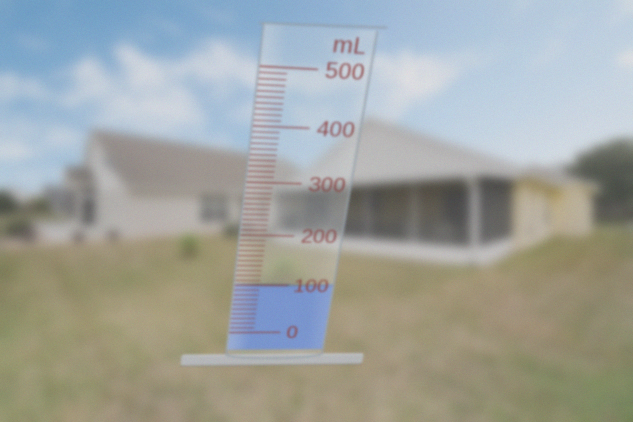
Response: 100
